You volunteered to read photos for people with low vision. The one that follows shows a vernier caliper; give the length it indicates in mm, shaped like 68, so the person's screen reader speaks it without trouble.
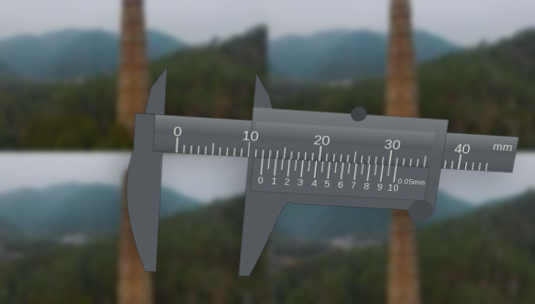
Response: 12.0
